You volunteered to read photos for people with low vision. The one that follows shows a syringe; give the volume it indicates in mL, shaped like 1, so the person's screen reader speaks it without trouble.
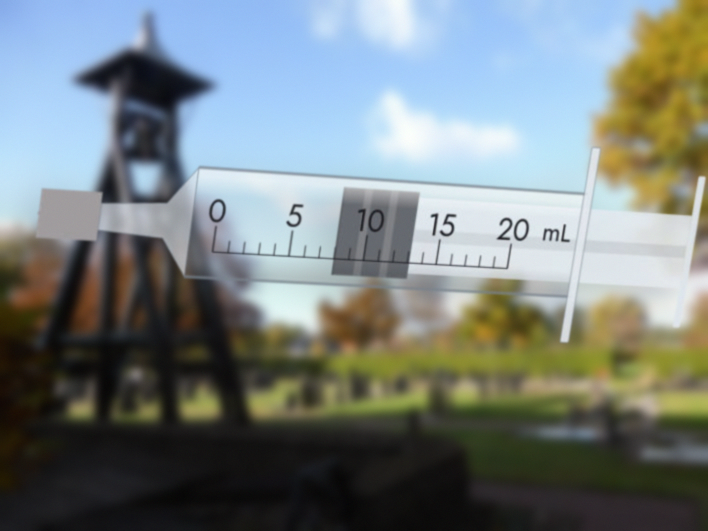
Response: 8
